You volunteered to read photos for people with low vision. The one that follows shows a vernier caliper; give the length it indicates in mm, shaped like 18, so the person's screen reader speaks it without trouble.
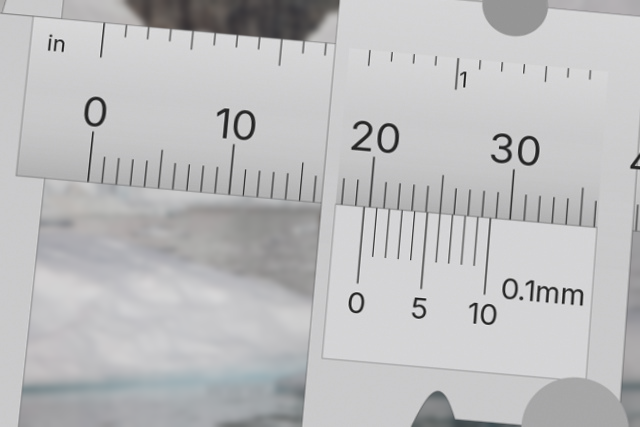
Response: 19.6
